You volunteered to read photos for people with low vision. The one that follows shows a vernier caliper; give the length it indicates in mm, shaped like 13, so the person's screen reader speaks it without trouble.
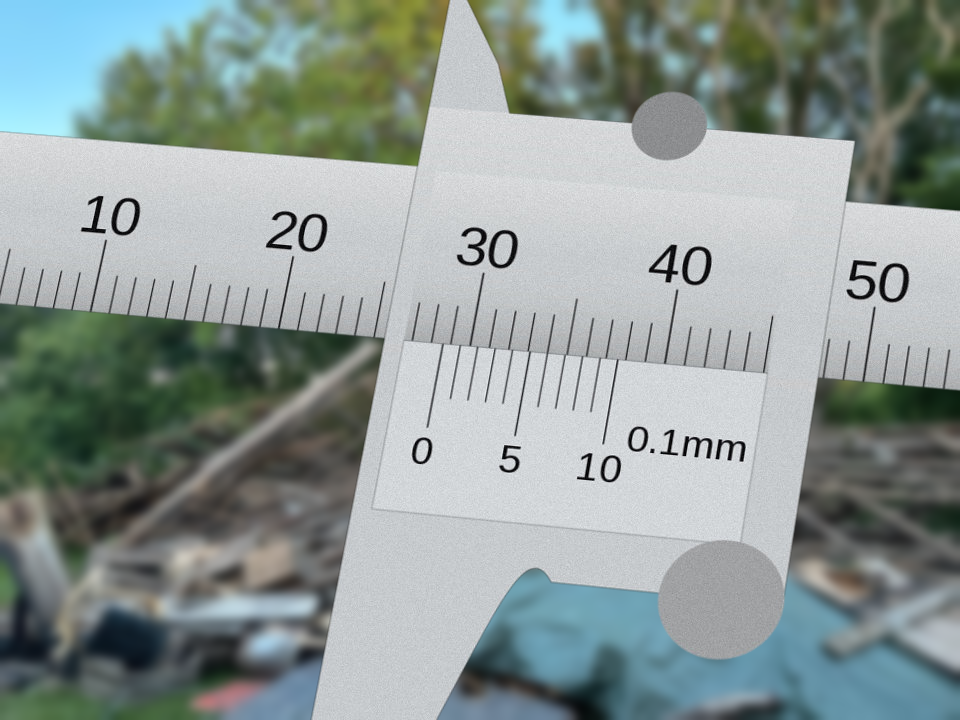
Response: 28.6
